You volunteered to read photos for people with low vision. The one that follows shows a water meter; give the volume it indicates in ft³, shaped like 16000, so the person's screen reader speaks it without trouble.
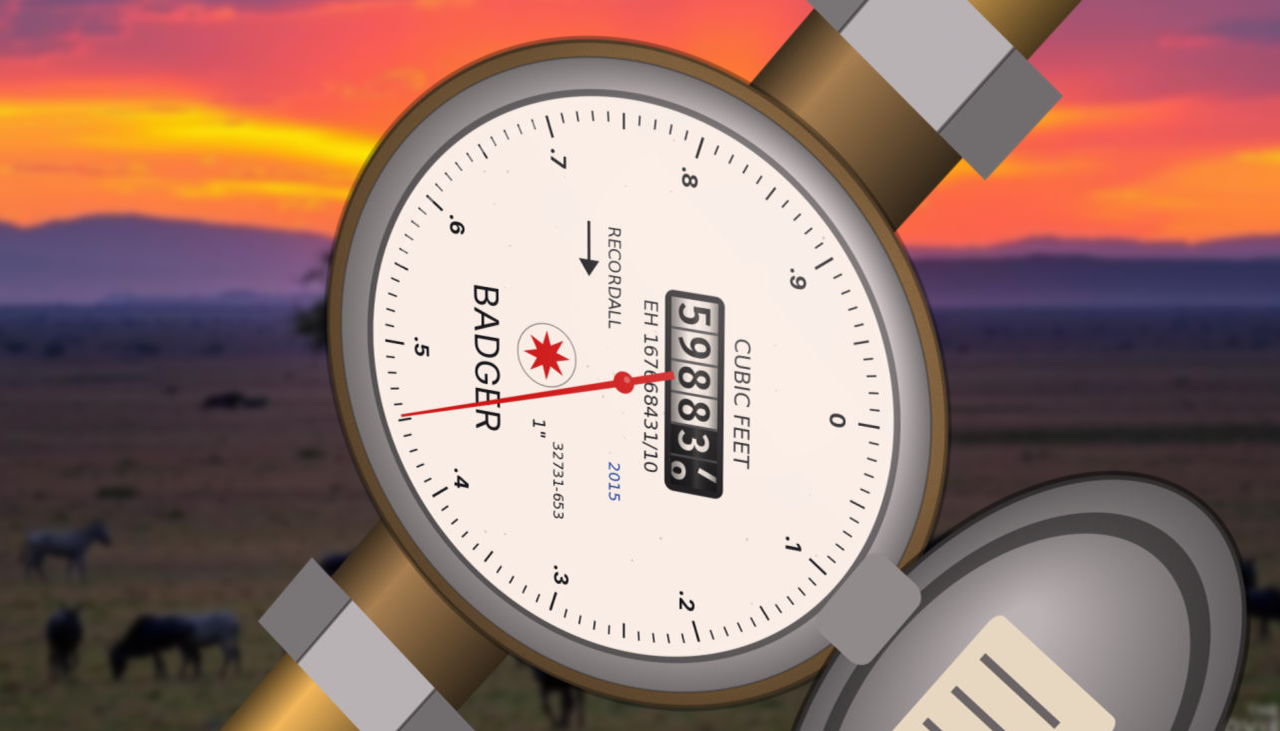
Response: 598837.45
